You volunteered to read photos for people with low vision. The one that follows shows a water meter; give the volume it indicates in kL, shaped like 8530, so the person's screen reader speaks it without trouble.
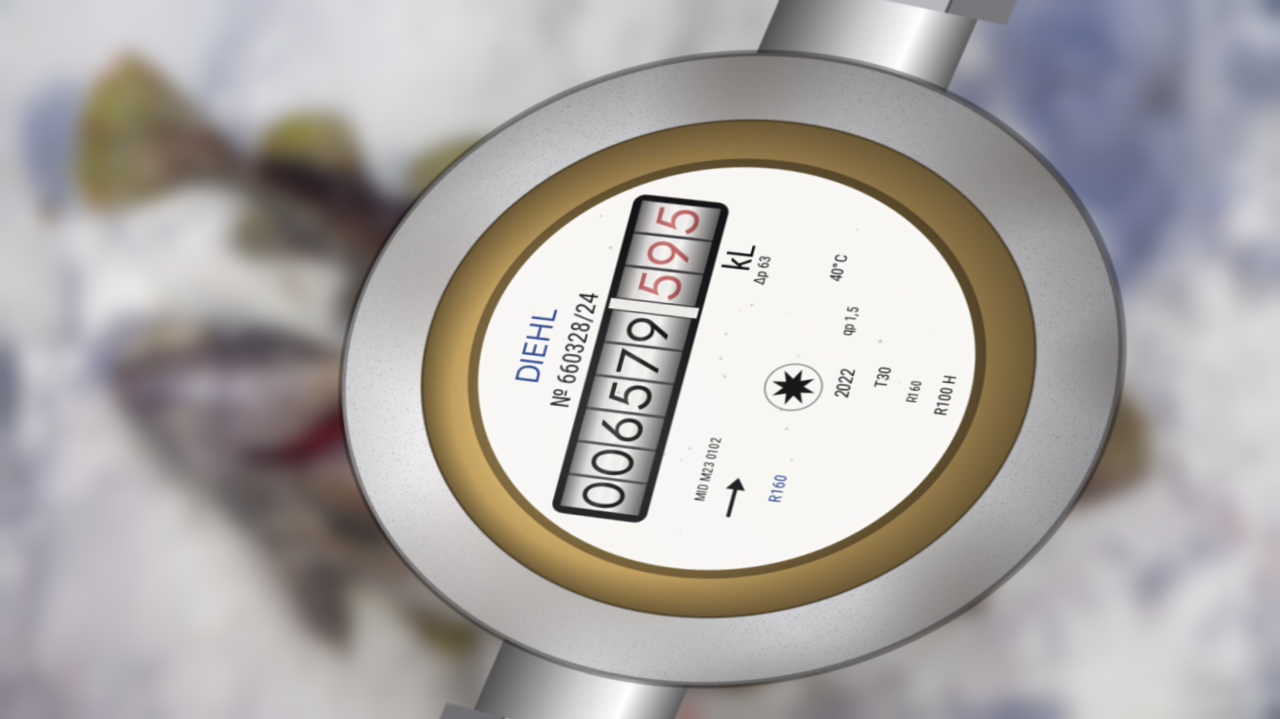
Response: 6579.595
